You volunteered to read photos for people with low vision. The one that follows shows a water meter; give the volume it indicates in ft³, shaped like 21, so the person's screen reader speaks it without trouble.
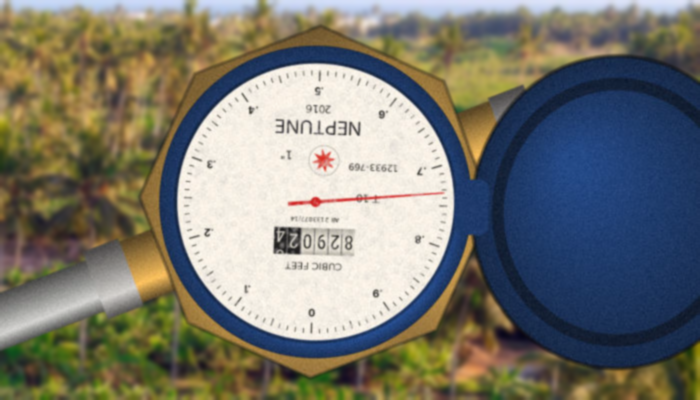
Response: 829023.73
